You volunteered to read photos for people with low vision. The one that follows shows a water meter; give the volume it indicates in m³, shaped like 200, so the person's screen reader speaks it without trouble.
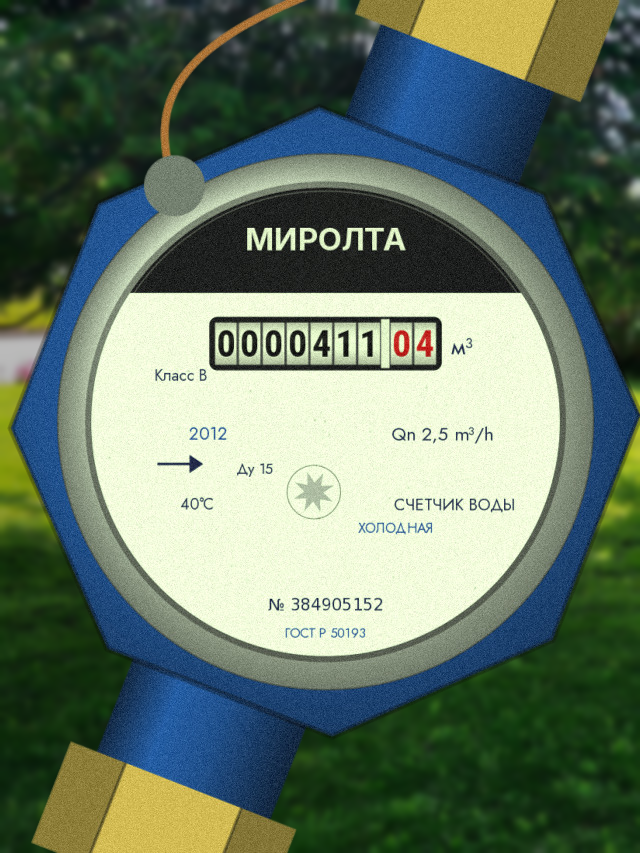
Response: 411.04
